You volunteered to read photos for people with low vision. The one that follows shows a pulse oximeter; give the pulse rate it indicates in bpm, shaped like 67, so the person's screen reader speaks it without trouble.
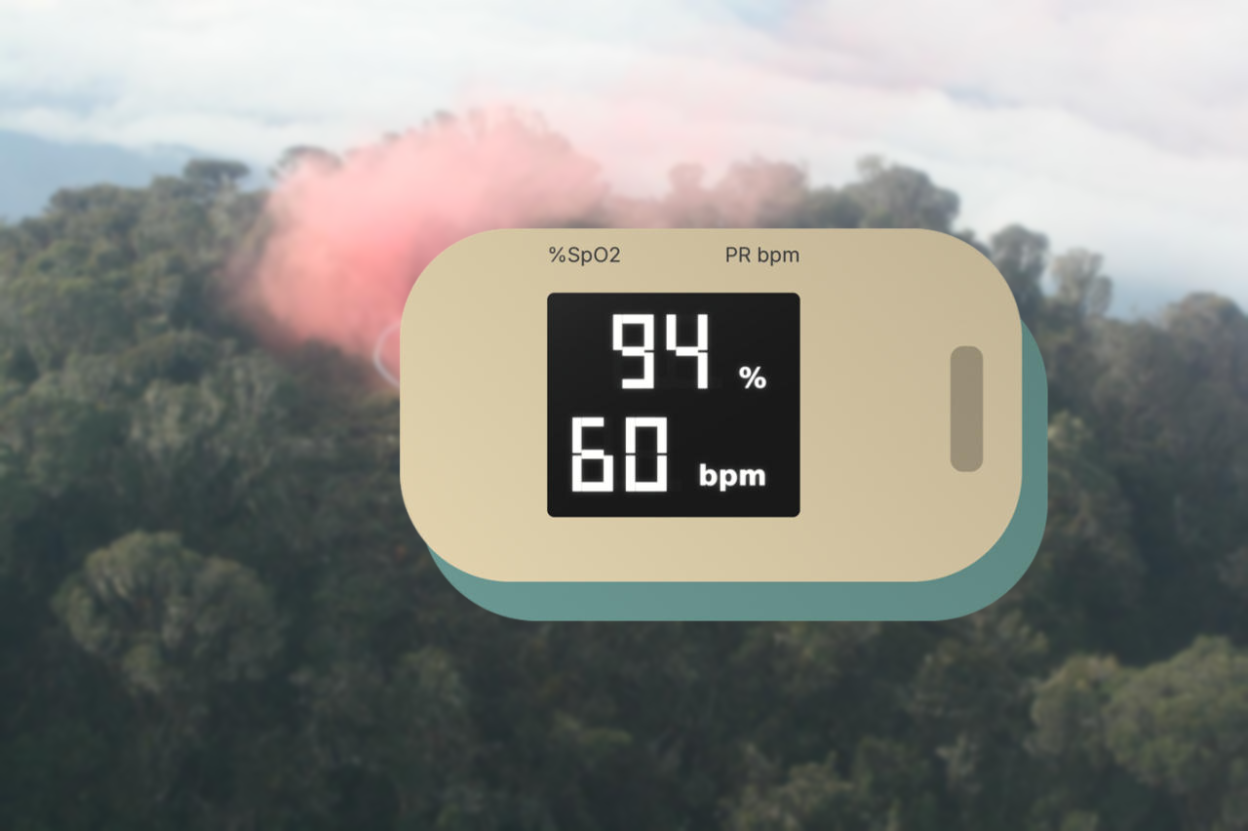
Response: 60
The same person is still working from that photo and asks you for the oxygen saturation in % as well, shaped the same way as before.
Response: 94
